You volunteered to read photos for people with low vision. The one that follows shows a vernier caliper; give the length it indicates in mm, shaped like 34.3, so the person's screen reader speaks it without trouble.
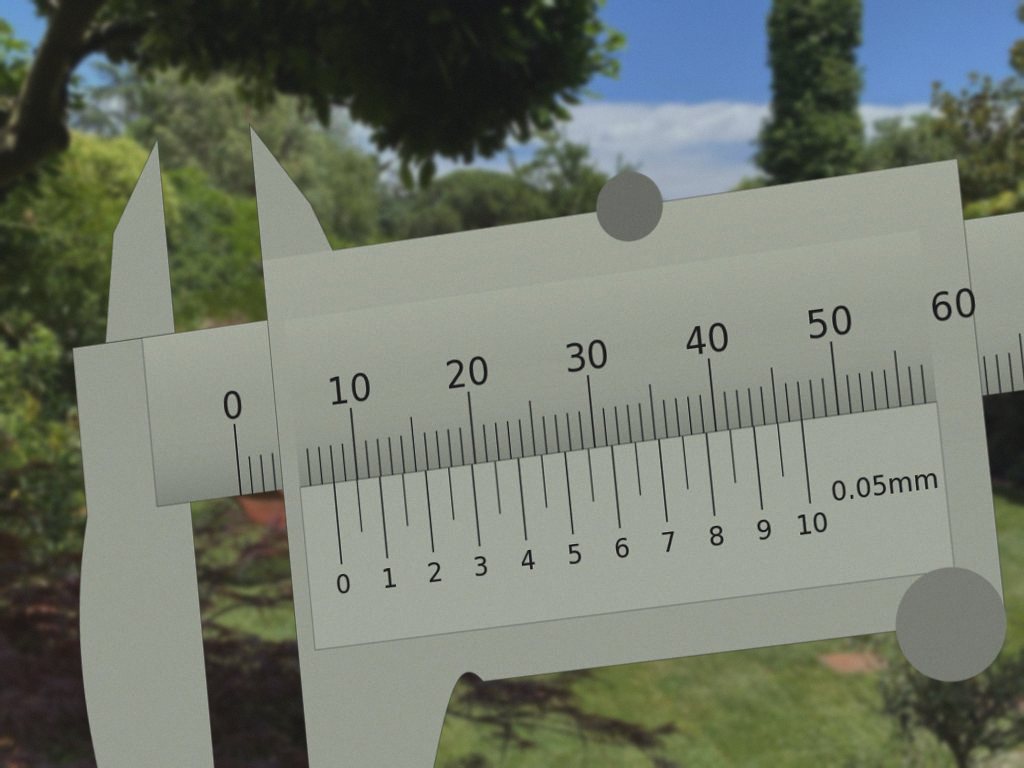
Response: 8.0
